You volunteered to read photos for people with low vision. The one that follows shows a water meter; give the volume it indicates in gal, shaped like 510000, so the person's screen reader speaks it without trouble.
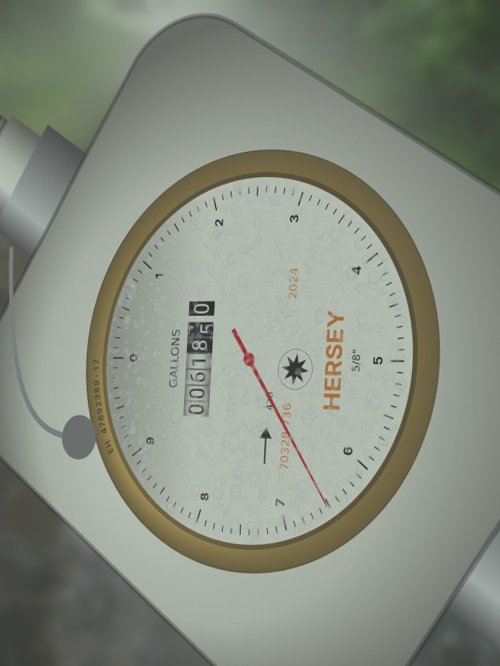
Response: 61846.5
